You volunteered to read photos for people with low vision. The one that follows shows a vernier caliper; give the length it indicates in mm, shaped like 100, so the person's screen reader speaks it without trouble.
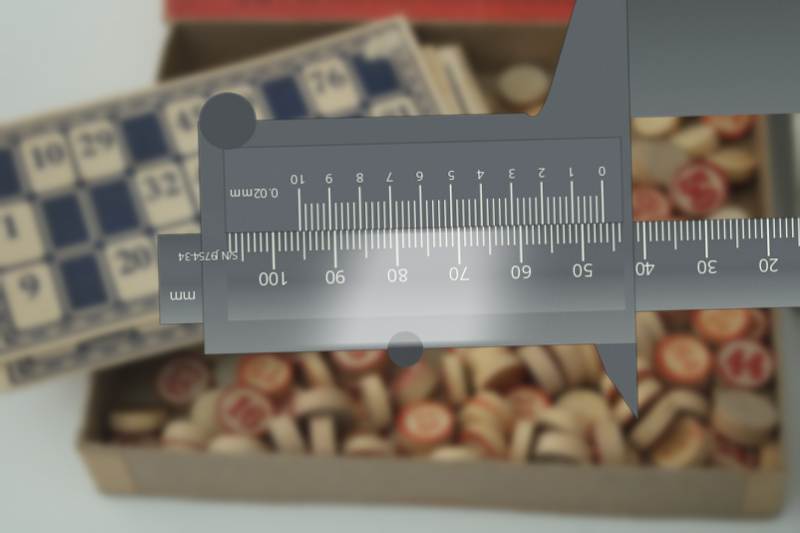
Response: 46.6
